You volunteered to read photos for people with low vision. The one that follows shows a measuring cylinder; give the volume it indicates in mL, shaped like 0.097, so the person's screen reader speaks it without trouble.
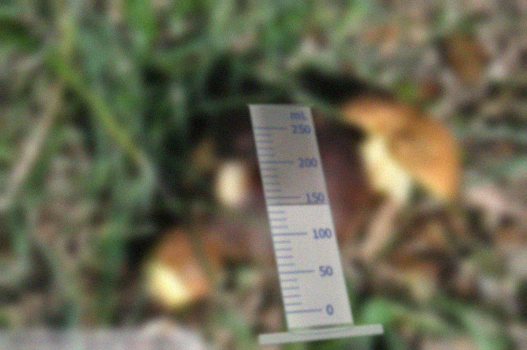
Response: 140
